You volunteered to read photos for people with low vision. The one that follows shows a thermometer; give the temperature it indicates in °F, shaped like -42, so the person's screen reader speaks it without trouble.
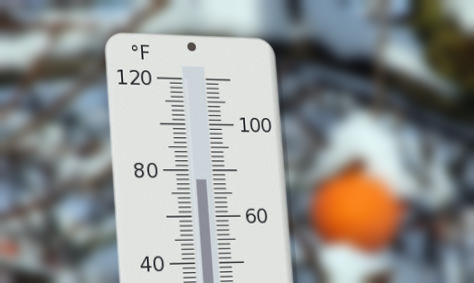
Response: 76
